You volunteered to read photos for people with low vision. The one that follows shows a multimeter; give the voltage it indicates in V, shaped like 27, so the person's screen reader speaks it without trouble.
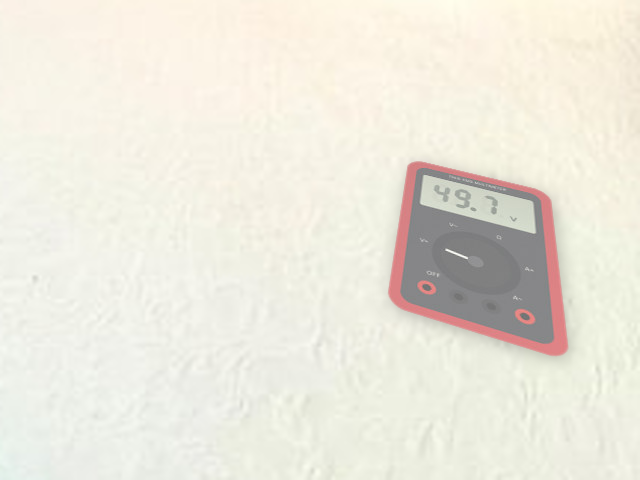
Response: 49.7
